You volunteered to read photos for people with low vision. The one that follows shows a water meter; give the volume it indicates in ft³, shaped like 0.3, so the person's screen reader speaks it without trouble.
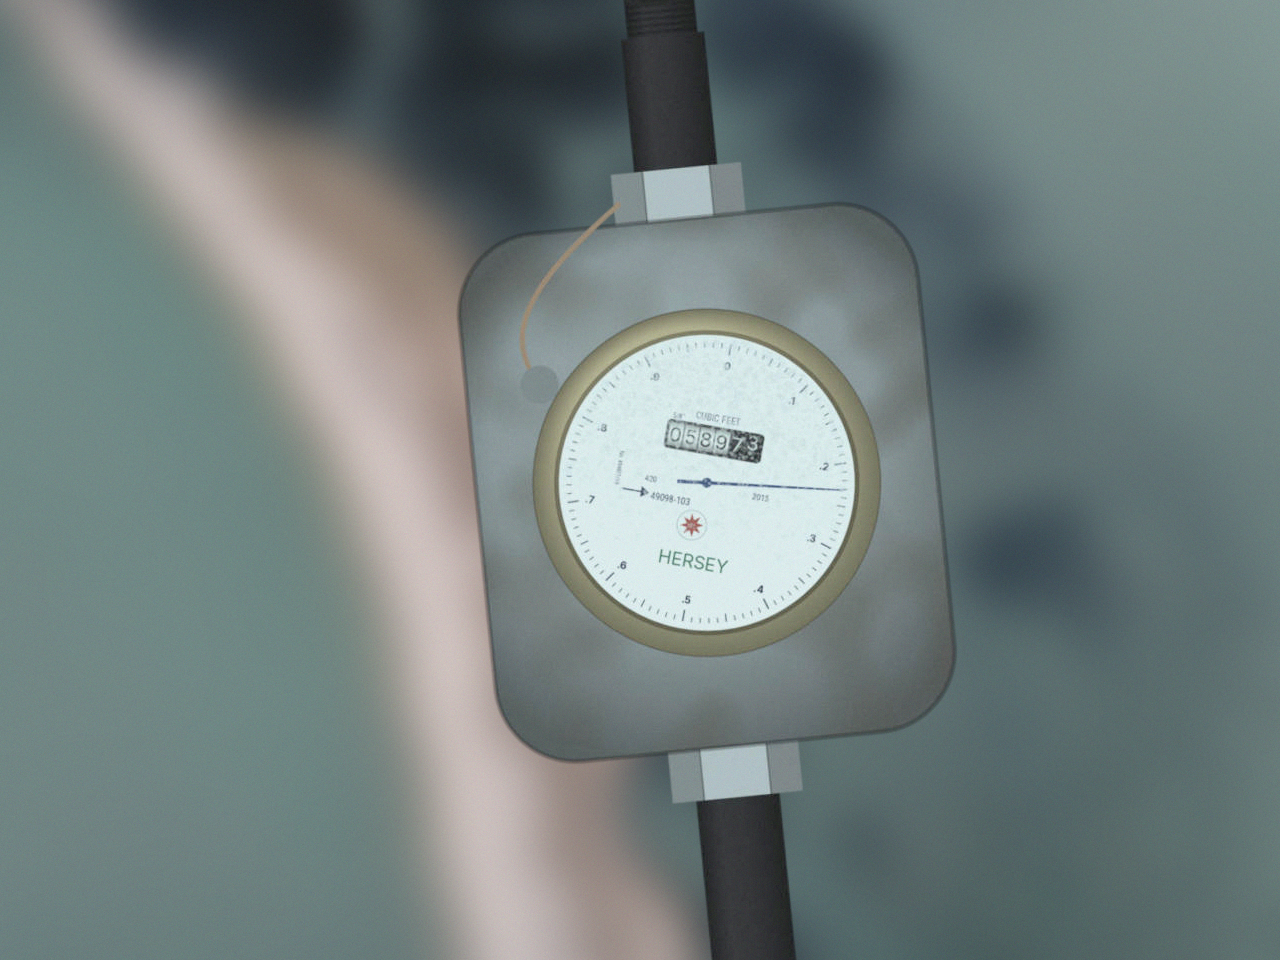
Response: 58973.23
